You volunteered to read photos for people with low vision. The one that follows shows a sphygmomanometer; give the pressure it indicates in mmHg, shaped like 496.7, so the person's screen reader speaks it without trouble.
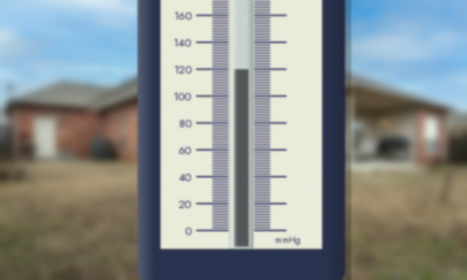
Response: 120
